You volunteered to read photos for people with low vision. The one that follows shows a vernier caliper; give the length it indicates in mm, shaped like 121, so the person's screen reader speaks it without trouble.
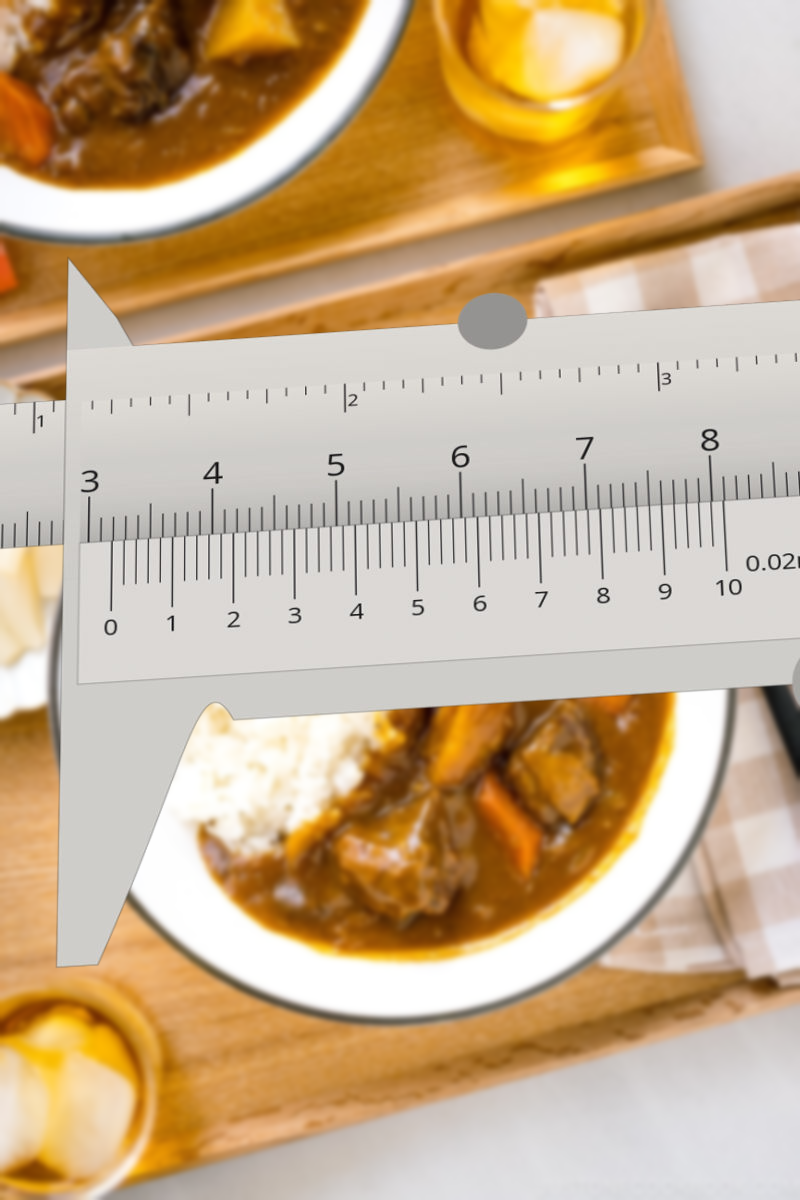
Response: 31.9
